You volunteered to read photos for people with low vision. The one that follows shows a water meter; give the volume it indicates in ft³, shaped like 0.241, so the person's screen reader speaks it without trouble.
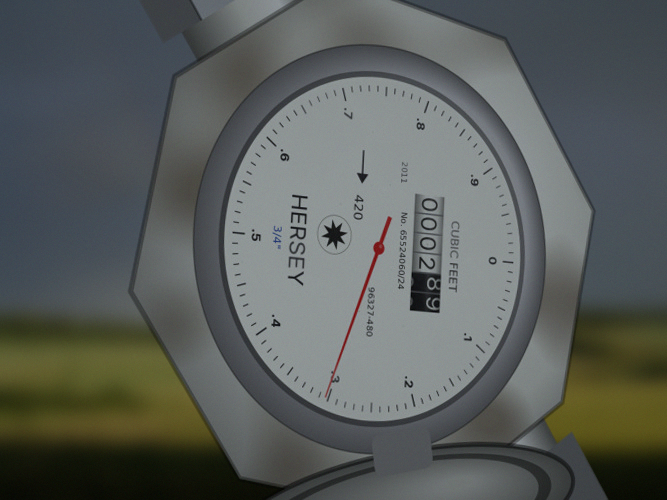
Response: 289.30
